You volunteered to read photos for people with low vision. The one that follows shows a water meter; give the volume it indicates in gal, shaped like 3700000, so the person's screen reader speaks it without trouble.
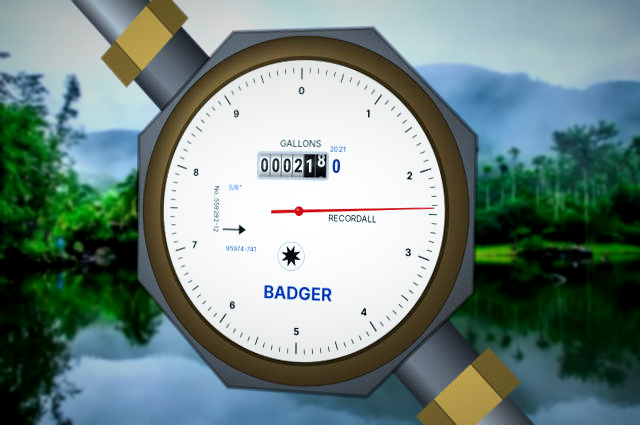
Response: 2182.4
